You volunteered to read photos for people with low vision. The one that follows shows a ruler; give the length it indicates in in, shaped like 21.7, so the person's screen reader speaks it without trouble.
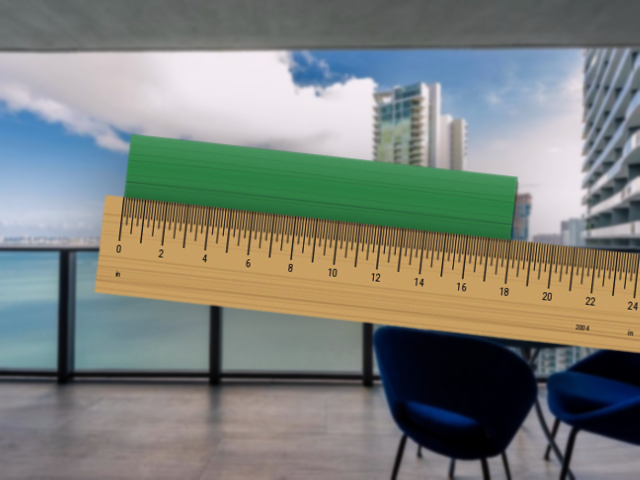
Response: 18
